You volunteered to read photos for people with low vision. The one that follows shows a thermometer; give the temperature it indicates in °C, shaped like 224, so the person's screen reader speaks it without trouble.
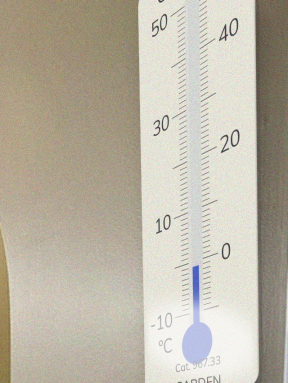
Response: -1
